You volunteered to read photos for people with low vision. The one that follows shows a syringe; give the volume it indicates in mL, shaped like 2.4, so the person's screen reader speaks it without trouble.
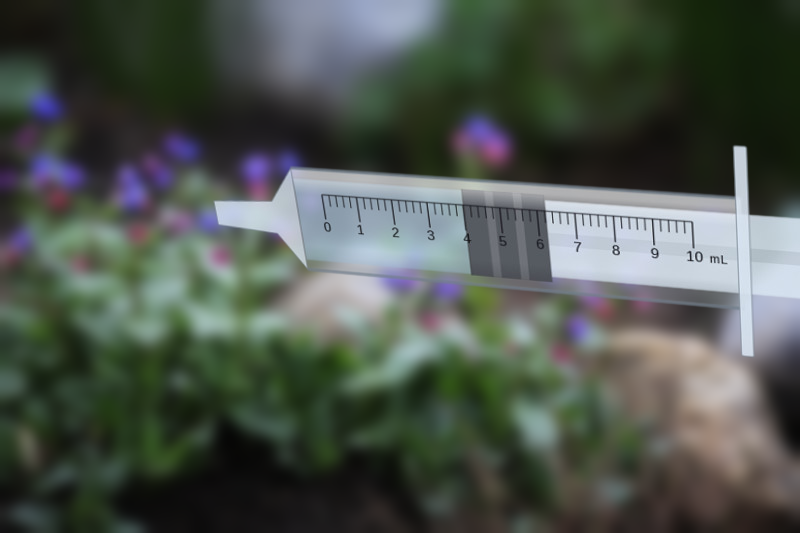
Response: 4
